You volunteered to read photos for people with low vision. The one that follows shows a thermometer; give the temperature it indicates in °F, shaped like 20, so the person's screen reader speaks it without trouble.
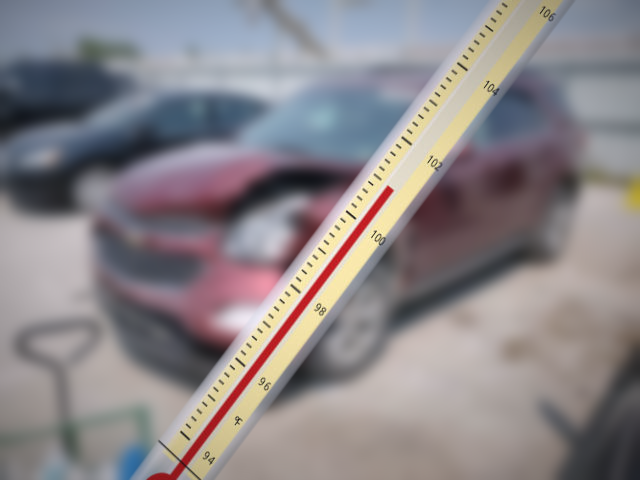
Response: 101
